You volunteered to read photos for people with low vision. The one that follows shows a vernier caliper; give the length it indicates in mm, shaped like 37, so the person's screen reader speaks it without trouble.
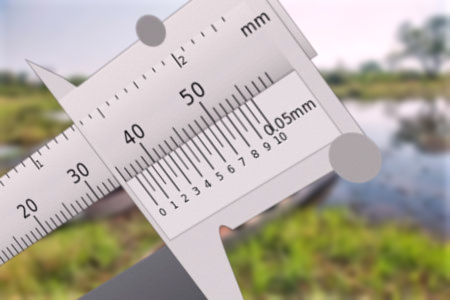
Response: 36.6
